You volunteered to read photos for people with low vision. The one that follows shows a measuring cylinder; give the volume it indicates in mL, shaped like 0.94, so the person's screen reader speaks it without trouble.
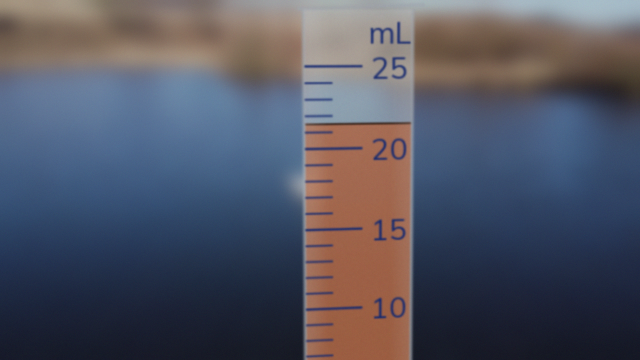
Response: 21.5
